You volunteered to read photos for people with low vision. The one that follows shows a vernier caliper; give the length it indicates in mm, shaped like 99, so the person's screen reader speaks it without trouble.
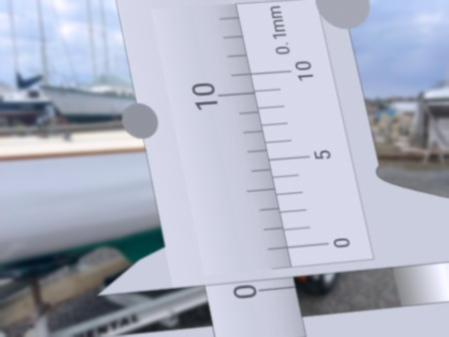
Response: 2.0
